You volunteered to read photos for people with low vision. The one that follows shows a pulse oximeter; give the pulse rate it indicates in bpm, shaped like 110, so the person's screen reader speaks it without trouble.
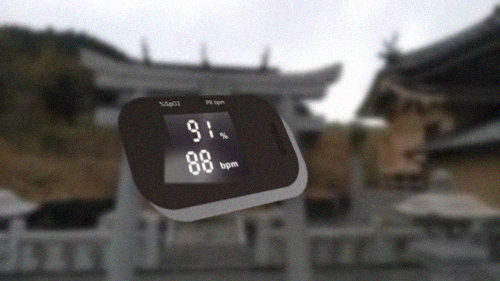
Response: 88
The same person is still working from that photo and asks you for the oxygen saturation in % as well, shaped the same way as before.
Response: 91
